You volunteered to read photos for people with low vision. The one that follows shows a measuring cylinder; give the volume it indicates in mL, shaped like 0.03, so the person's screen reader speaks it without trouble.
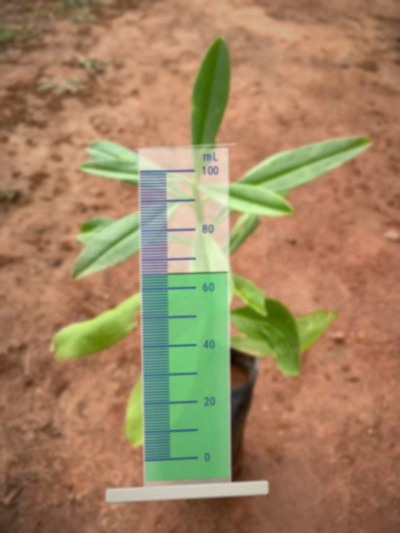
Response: 65
